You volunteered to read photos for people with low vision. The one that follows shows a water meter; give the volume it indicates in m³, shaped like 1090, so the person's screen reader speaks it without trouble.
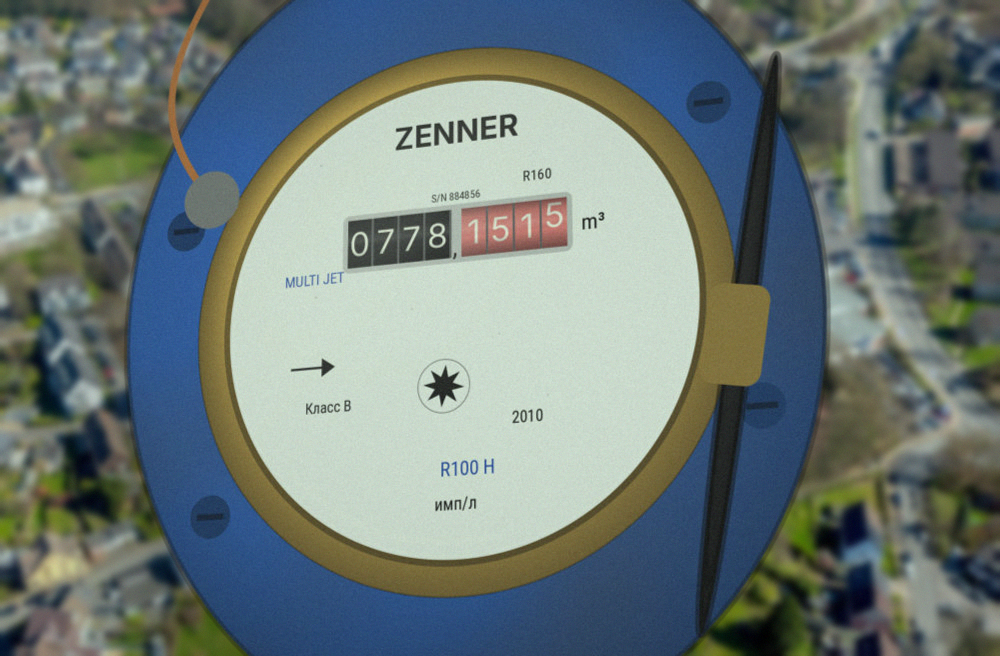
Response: 778.1515
